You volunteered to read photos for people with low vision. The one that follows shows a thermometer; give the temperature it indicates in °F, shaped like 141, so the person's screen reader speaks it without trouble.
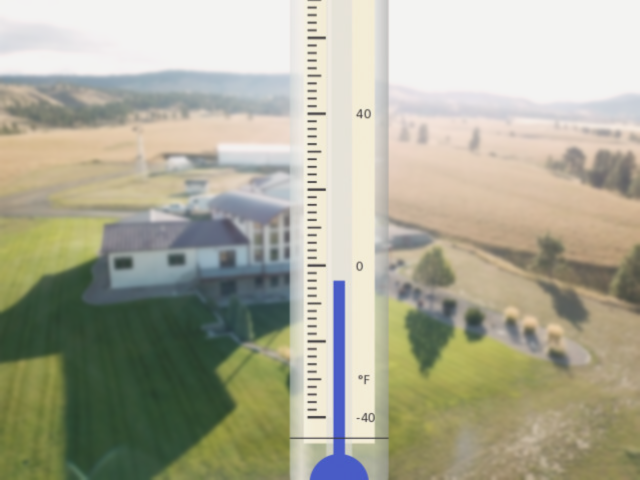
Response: -4
